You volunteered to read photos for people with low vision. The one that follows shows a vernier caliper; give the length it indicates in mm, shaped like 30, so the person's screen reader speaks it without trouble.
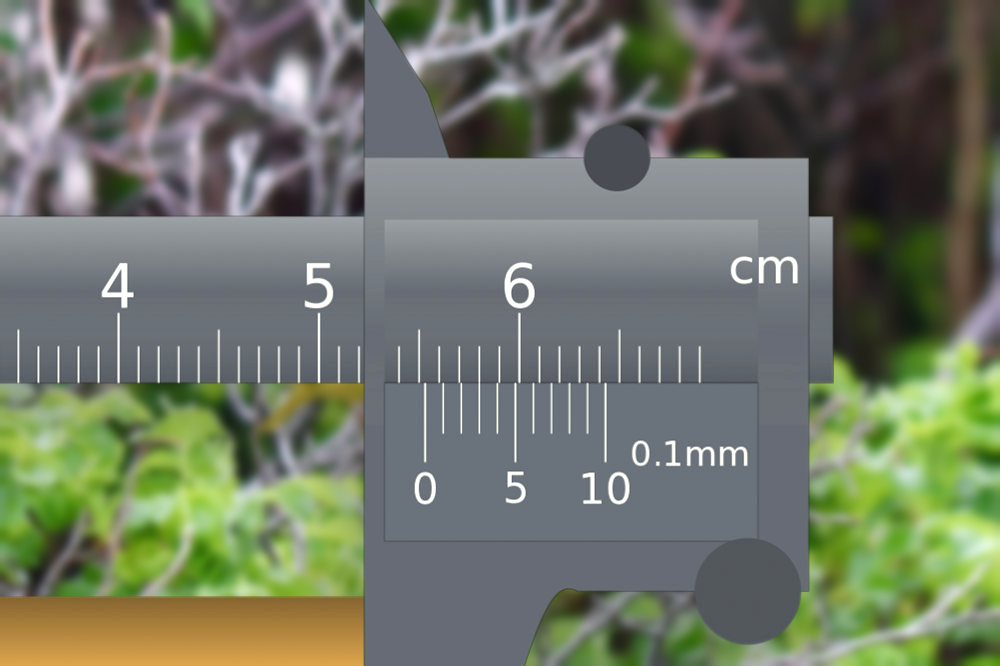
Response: 55.3
